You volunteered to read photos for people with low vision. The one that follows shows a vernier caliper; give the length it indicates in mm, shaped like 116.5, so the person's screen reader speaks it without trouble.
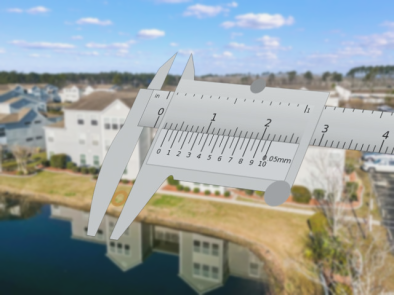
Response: 2.8
